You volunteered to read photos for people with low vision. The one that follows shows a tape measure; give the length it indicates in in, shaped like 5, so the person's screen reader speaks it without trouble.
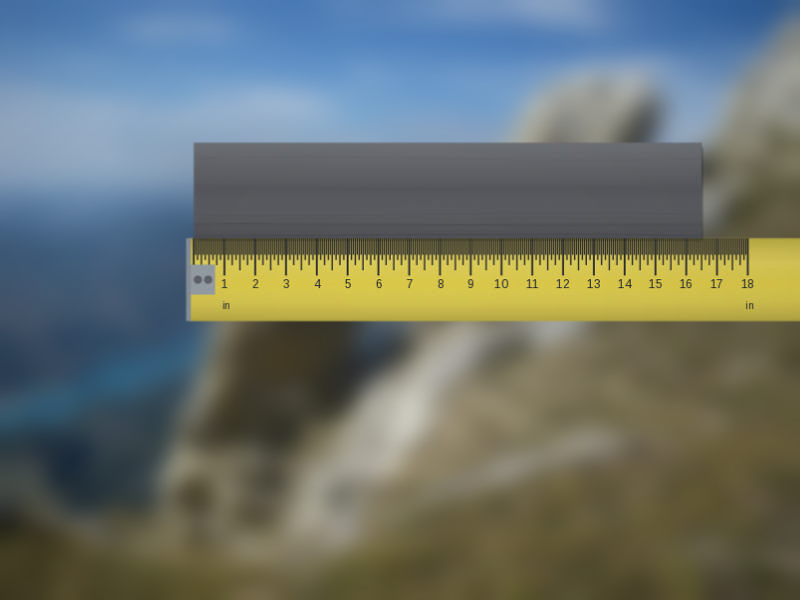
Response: 16.5
